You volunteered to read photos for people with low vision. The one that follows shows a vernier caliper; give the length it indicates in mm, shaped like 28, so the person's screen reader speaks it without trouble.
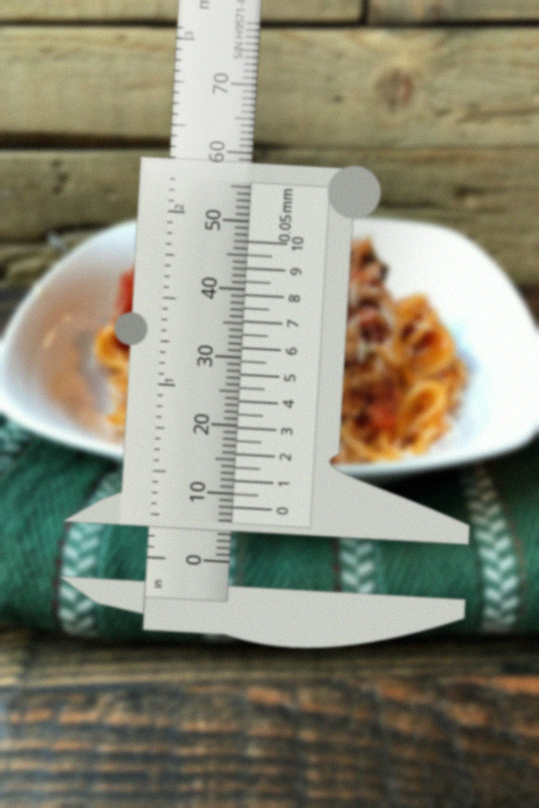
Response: 8.0
